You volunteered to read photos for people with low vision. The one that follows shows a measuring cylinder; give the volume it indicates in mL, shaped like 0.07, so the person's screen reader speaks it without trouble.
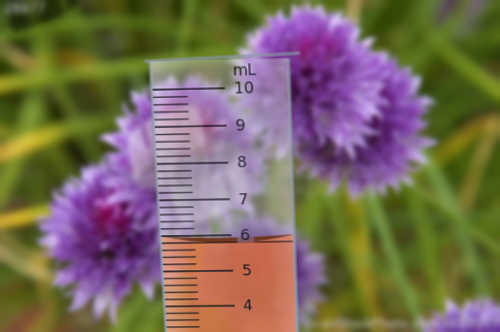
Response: 5.8
